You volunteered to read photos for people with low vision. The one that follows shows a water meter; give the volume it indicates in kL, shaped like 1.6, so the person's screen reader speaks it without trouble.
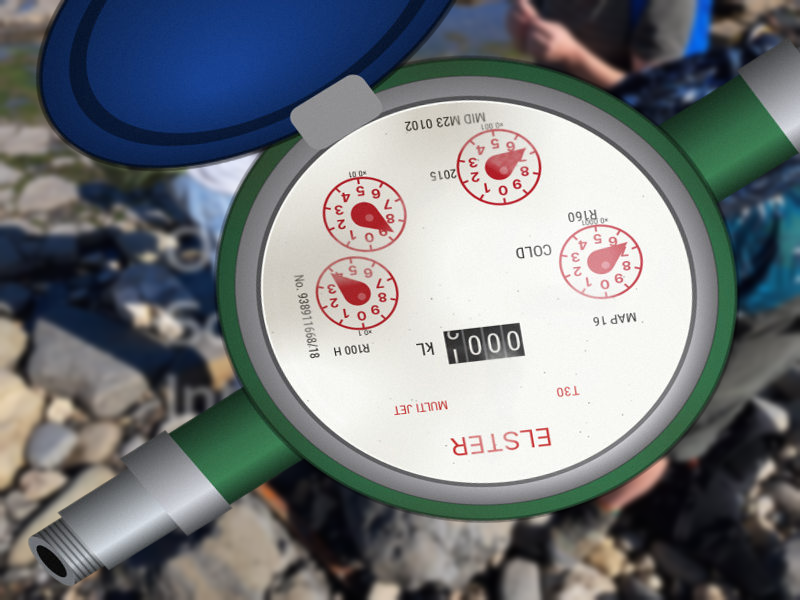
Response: 1.3866
